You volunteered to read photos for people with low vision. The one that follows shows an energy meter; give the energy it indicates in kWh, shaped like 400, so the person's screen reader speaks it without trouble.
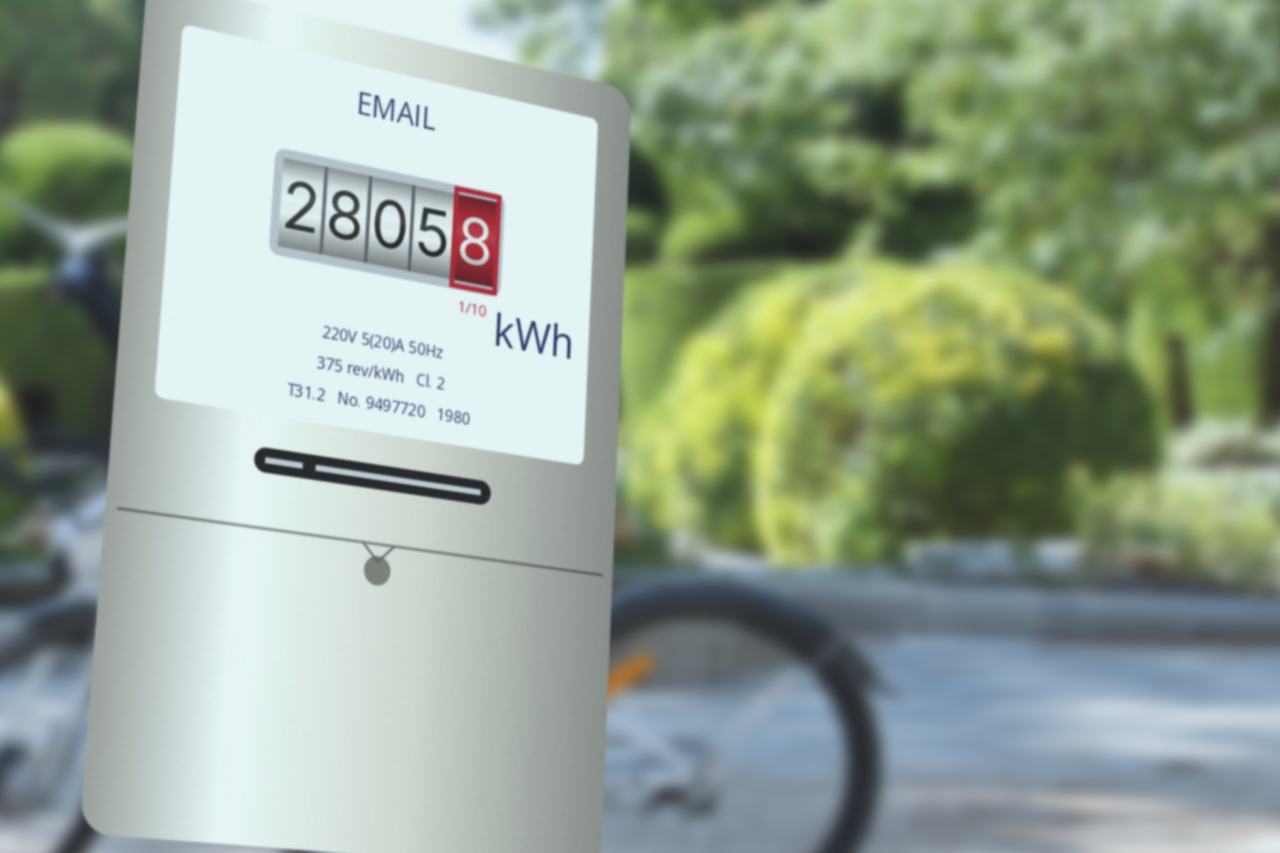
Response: 2805.8
